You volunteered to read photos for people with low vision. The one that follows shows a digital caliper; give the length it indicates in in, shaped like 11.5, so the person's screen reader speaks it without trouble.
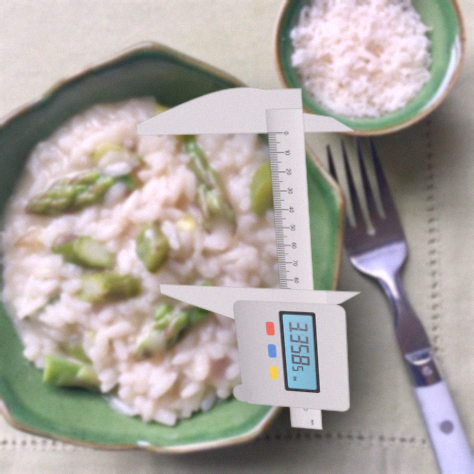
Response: 3.3585
